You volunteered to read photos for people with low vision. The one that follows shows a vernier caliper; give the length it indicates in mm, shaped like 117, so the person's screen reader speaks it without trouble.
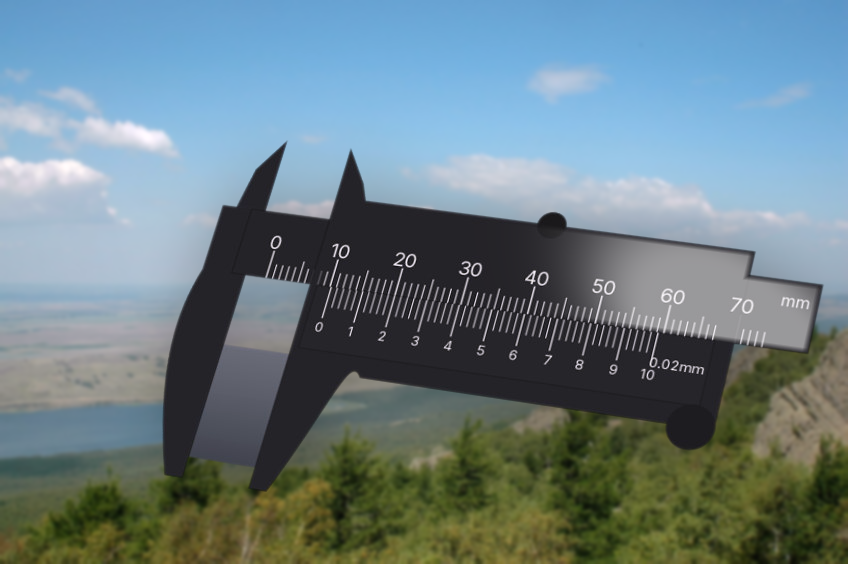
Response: 10.2
